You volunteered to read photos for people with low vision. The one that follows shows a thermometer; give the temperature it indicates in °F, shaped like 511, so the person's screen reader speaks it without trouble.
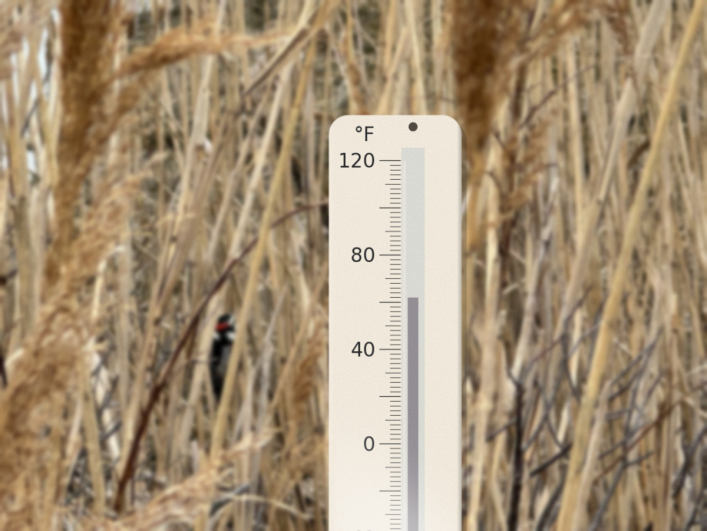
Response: 62
